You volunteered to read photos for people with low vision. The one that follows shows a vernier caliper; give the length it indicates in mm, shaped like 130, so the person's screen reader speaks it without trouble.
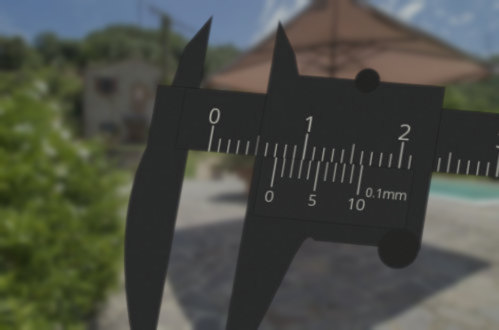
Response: 7.2
